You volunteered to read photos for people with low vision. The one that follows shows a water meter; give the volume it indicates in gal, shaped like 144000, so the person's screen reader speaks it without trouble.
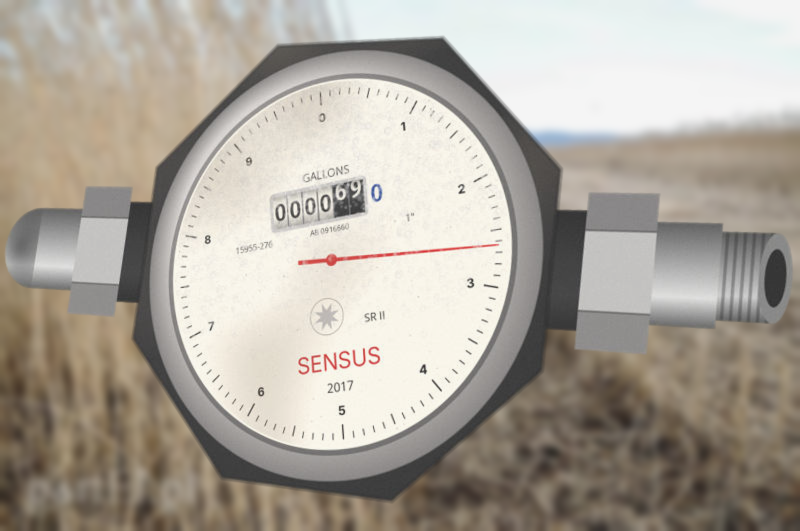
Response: 692.6
